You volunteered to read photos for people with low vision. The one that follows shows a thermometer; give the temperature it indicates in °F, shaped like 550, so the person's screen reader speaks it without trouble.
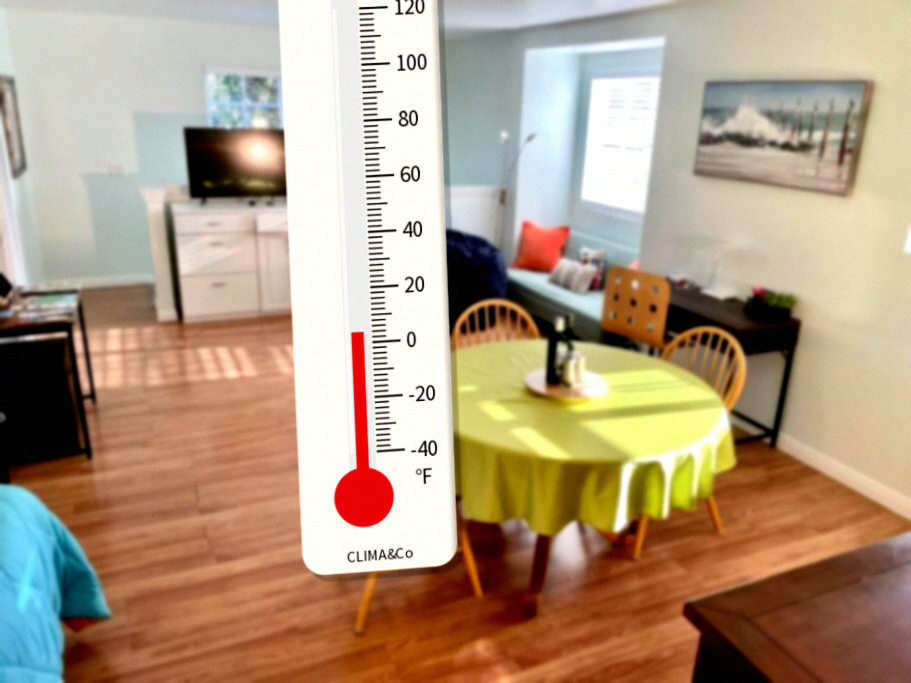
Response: 4
